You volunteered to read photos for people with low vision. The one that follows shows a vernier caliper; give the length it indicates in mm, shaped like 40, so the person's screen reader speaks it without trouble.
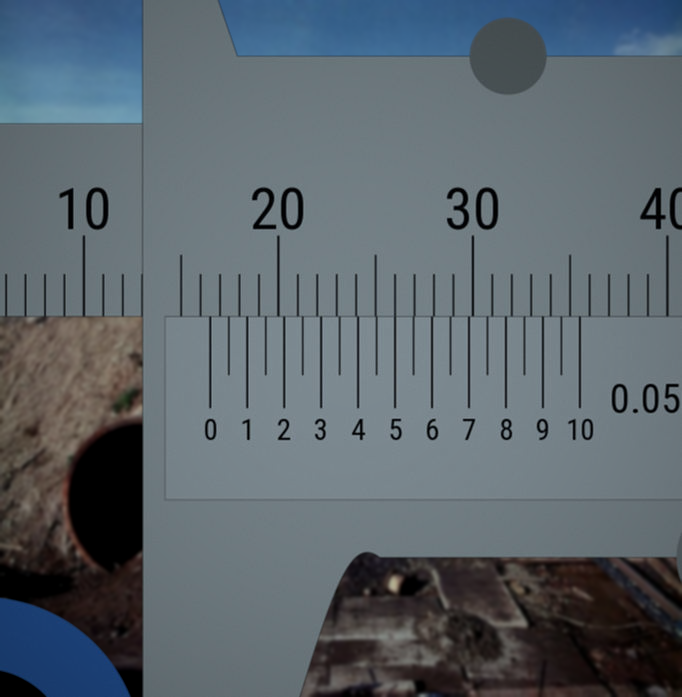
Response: 16.5
